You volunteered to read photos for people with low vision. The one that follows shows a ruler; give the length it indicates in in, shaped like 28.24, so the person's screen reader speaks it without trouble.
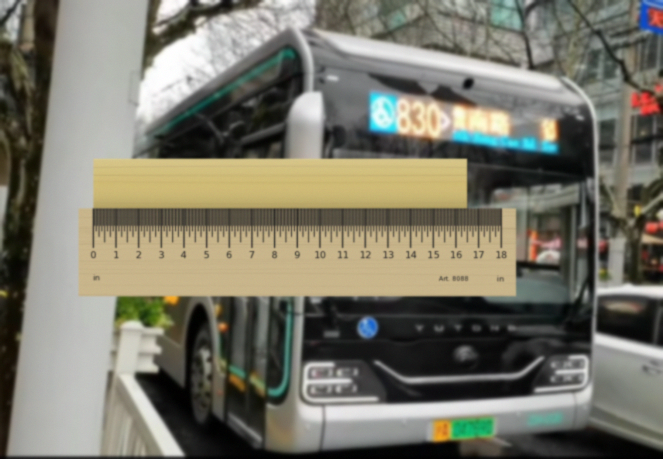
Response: 16.5
